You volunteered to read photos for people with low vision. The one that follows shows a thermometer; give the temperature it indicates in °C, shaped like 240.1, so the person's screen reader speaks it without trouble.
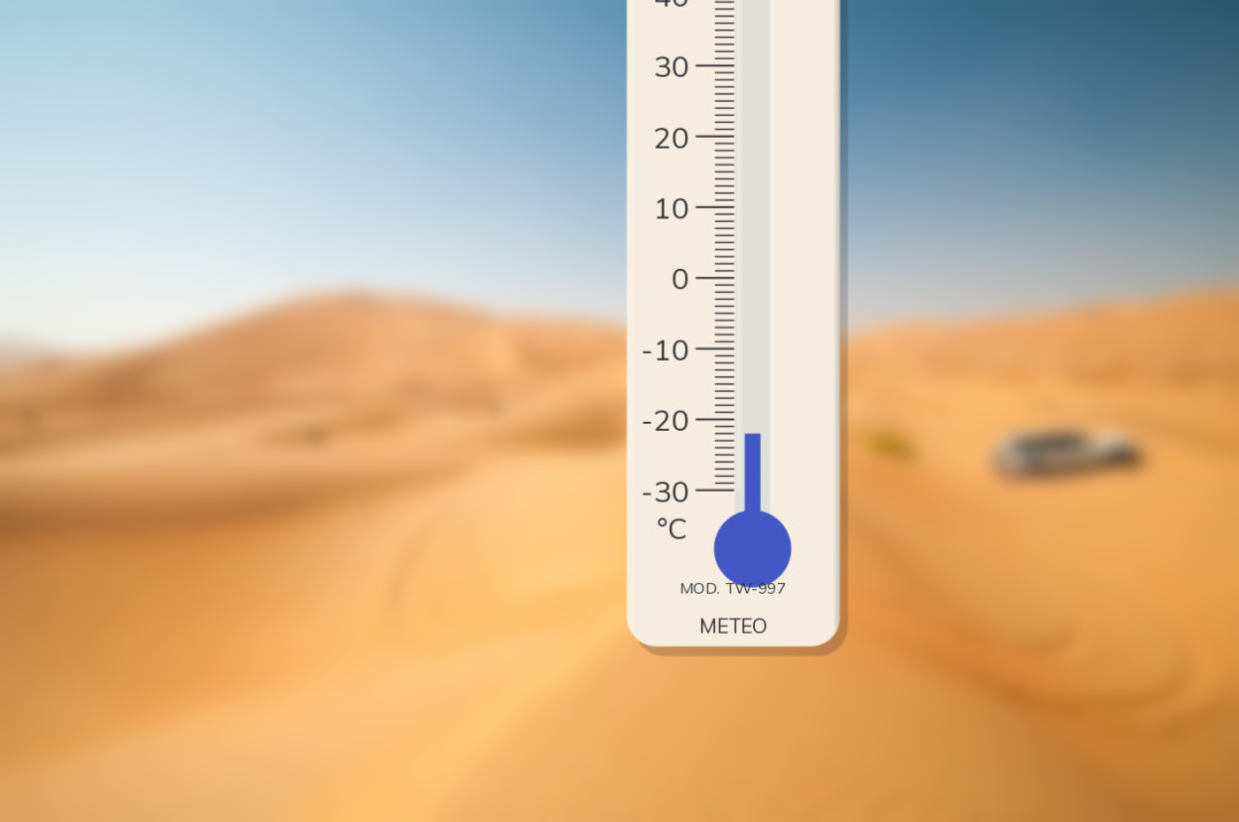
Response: -22
